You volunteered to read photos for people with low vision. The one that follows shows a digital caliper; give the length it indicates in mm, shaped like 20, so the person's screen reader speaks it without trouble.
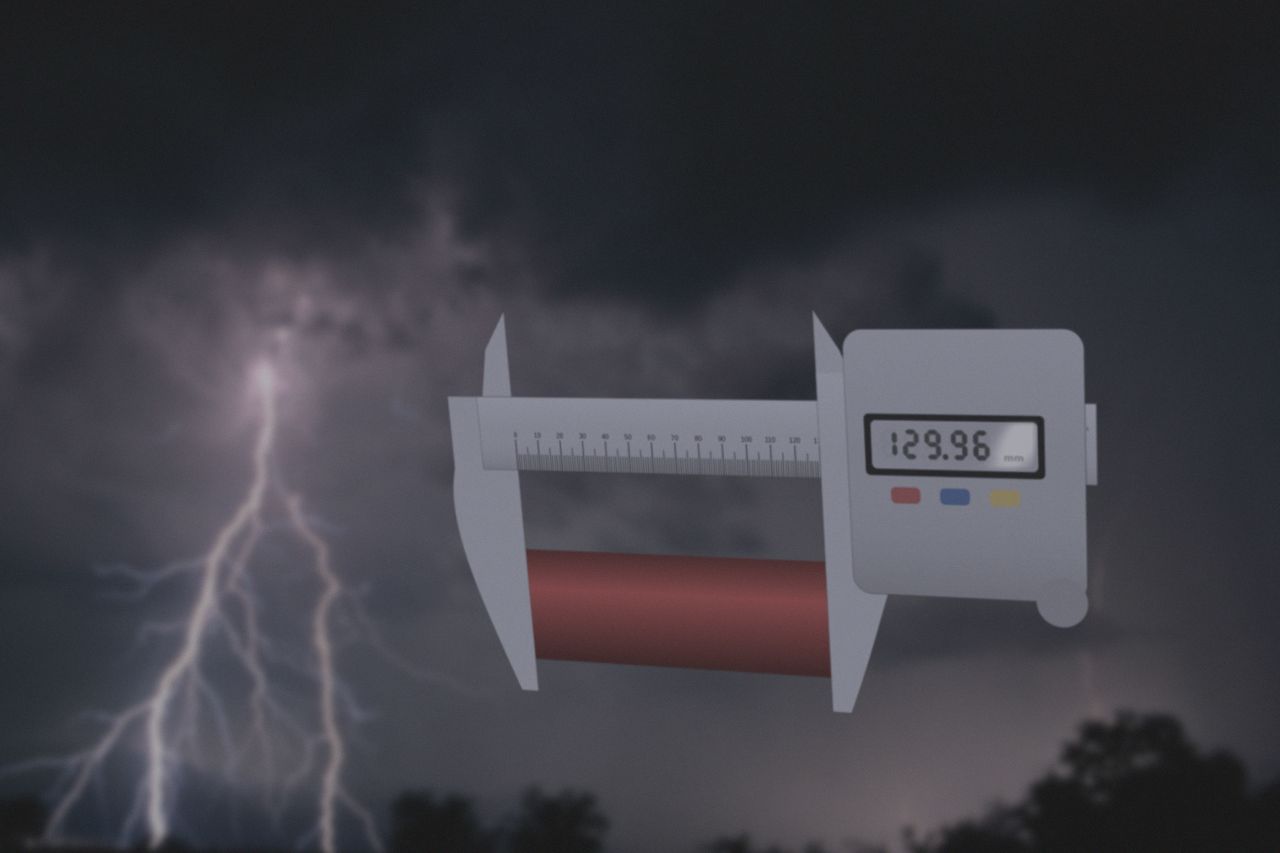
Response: 129.96
